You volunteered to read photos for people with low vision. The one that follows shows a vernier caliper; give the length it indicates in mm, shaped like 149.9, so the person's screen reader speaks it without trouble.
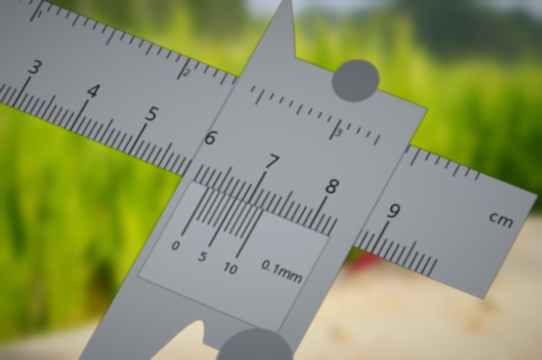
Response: 63.5
